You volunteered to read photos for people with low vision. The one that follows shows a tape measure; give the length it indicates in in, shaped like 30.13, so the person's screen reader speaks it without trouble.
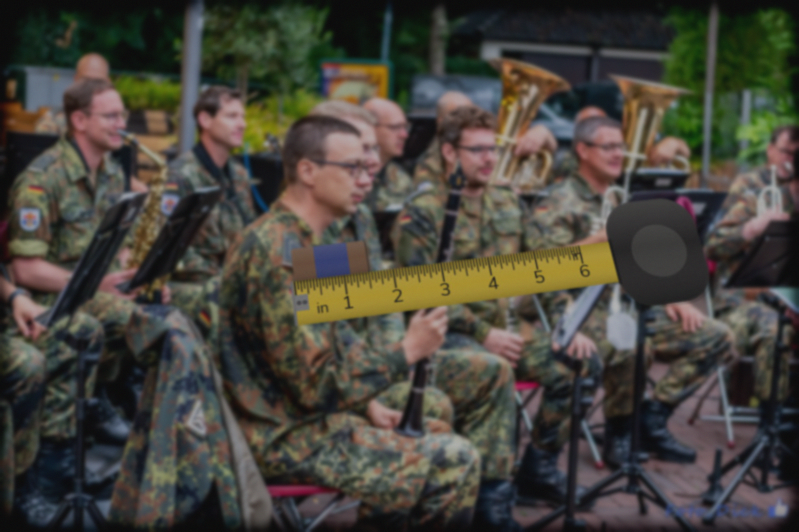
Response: 1.5
